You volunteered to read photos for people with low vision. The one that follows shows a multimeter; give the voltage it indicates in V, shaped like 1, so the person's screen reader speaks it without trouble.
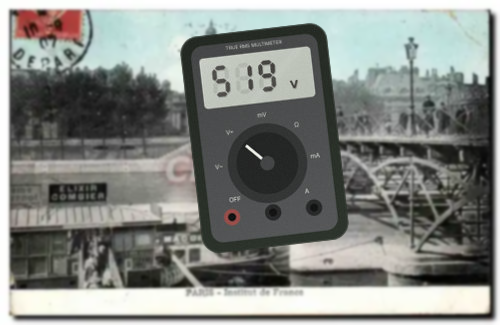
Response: 519
